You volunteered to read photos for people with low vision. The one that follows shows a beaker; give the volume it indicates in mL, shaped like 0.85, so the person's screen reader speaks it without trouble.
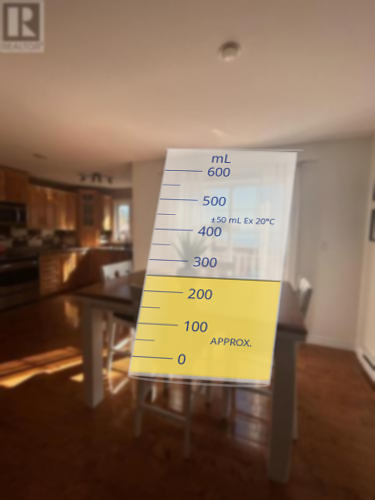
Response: 250
